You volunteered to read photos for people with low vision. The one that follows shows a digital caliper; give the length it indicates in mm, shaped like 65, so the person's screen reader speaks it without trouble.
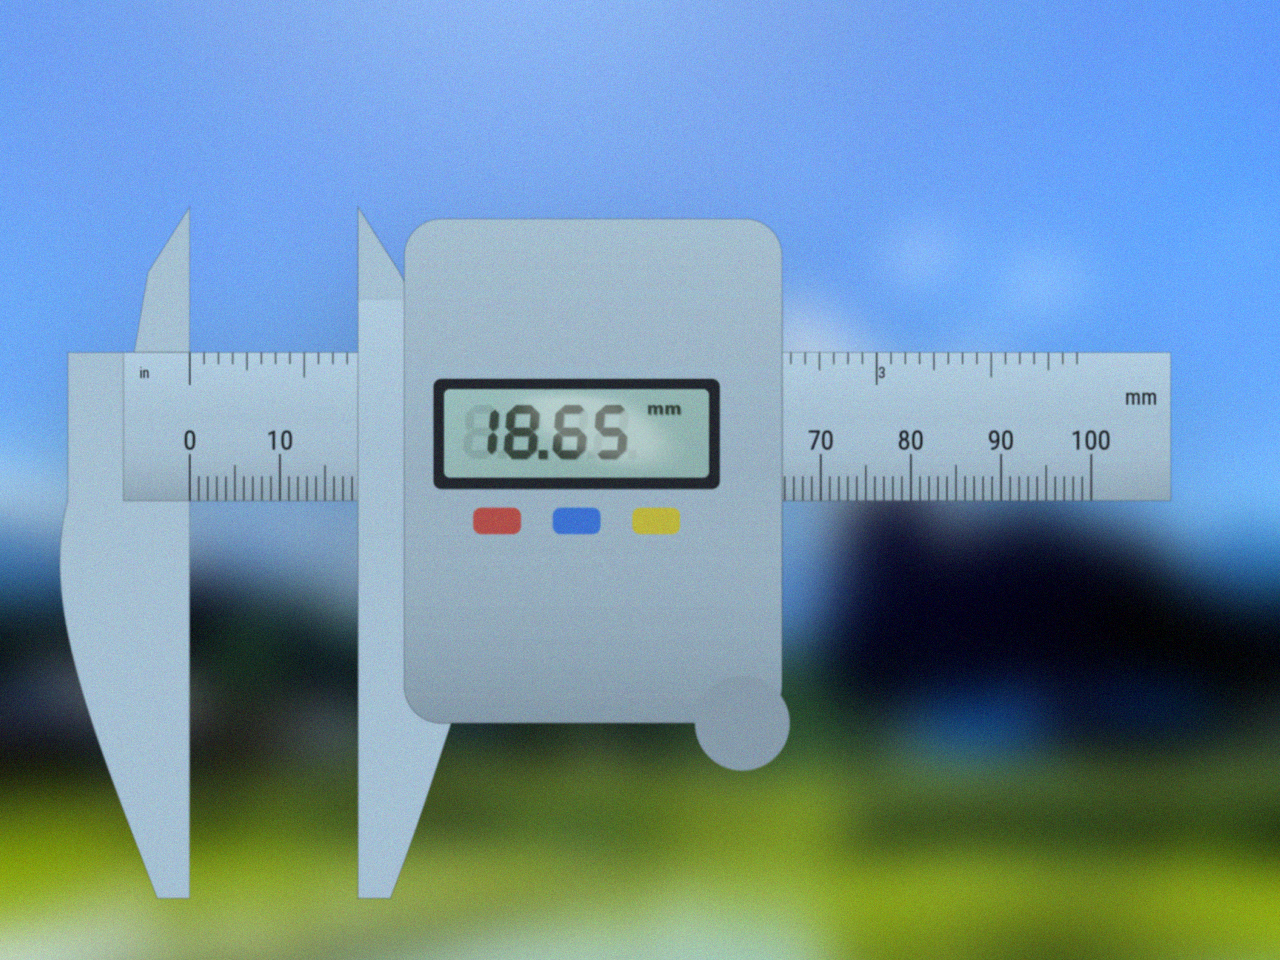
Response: 18.65
